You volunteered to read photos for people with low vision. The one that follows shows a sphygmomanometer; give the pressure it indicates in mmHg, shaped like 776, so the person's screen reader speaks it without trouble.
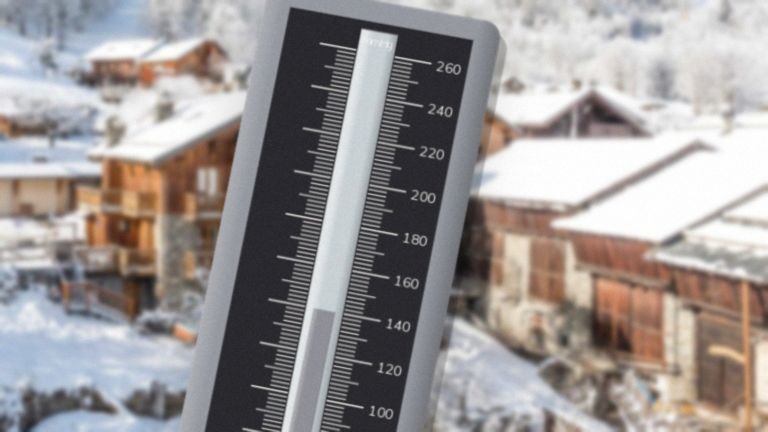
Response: 140
